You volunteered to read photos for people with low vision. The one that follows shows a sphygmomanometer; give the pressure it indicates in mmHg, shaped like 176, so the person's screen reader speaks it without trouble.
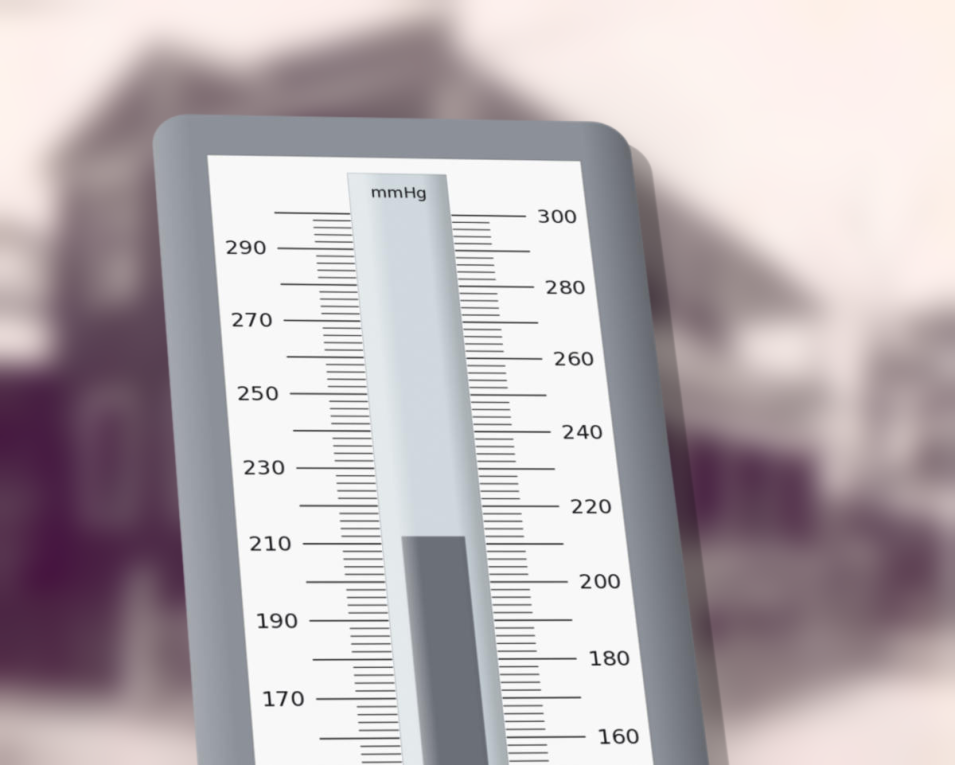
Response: 212
